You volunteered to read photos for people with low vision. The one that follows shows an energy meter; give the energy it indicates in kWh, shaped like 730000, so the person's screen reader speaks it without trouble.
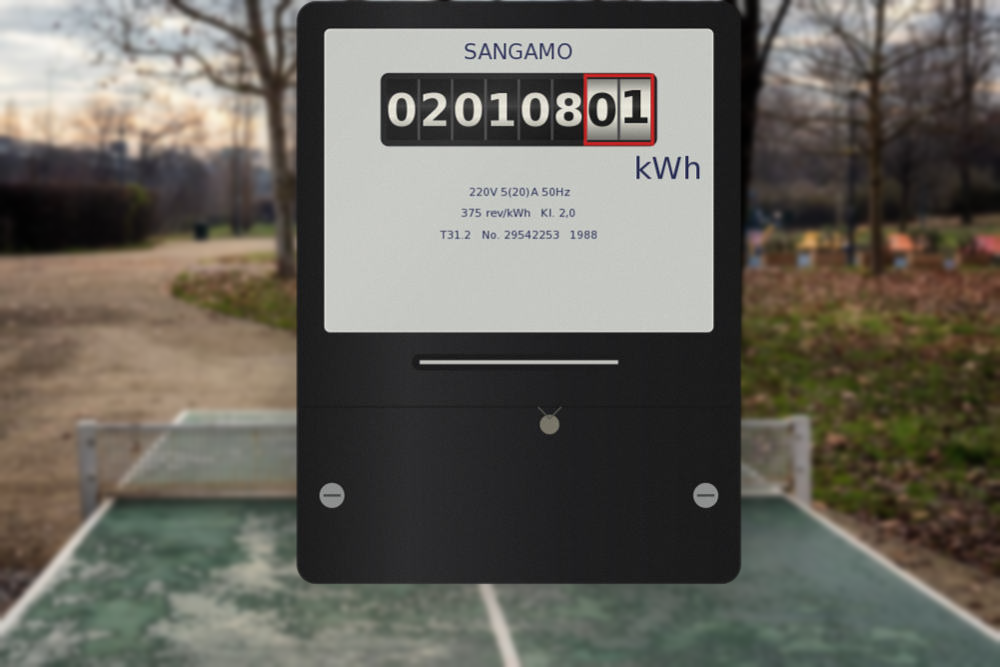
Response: 20108.01
